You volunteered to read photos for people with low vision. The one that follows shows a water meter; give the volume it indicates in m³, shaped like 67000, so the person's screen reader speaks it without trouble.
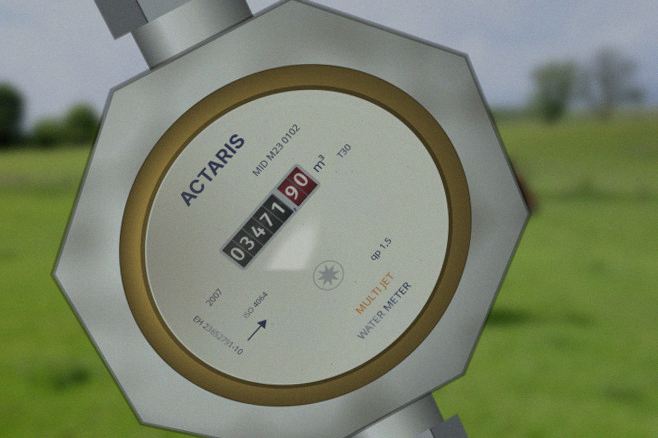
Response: 3471.90
